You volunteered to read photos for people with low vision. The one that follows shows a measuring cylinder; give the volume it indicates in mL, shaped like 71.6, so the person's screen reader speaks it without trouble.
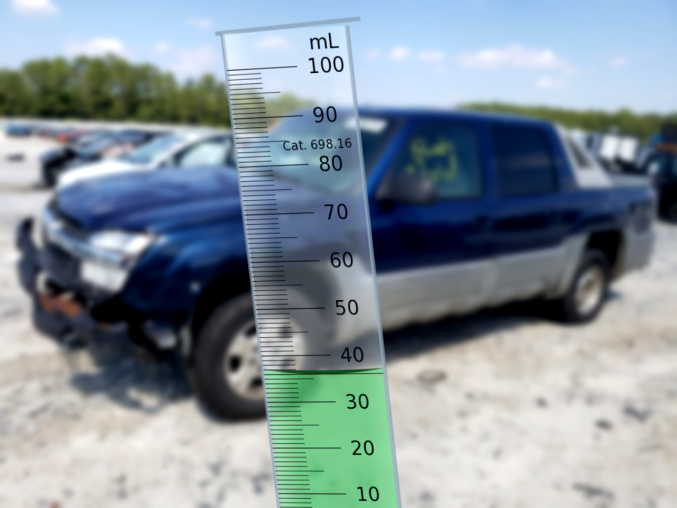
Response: 36
